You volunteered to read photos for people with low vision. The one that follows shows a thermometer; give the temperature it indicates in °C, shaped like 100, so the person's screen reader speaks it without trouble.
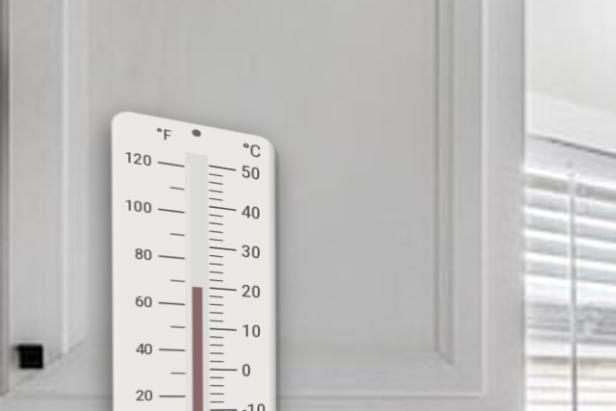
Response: 20
